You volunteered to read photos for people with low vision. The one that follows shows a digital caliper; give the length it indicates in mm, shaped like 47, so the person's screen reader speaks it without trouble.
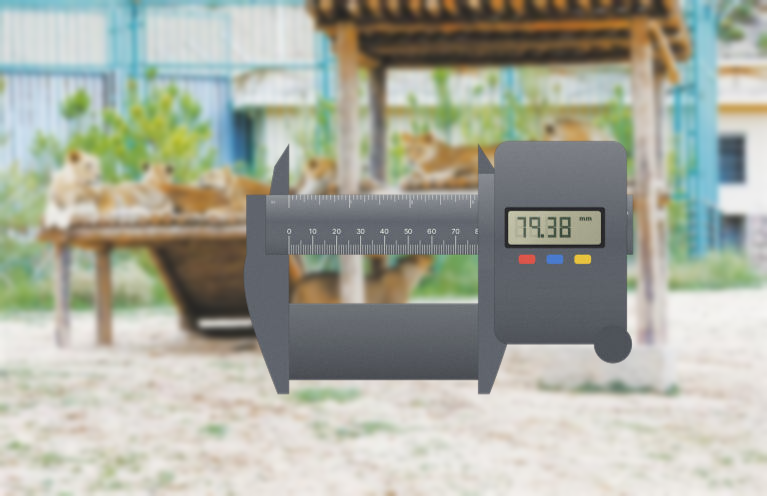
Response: 79.38
